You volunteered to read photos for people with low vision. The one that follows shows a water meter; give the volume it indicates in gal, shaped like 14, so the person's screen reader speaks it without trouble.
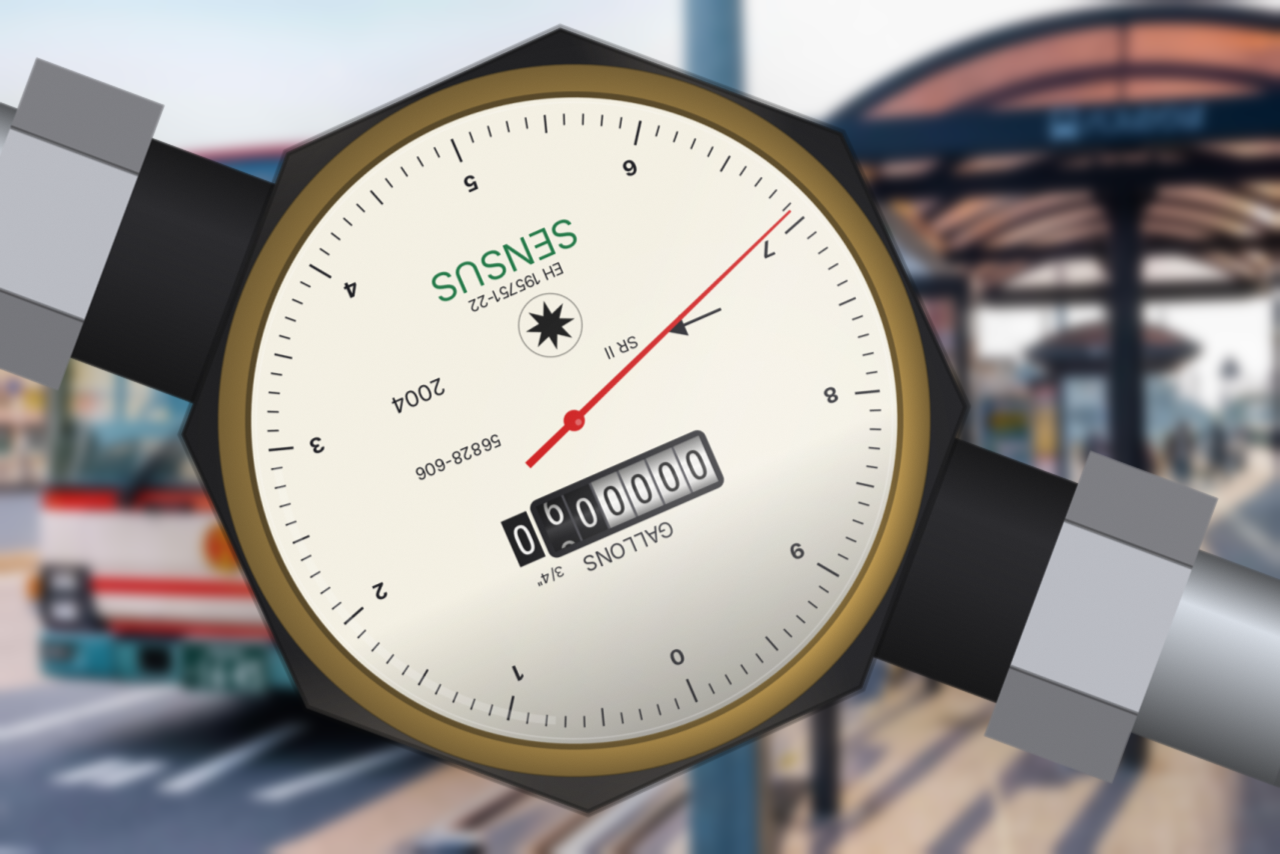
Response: 86.9
